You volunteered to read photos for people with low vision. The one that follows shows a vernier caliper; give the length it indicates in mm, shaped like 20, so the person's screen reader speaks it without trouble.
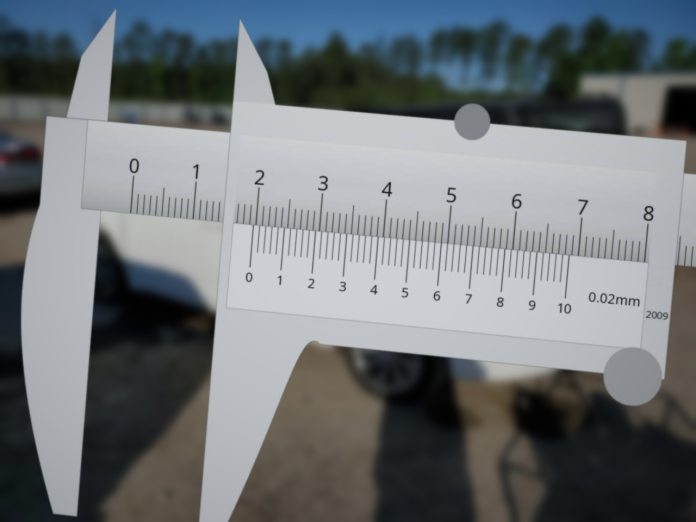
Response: 19.6
